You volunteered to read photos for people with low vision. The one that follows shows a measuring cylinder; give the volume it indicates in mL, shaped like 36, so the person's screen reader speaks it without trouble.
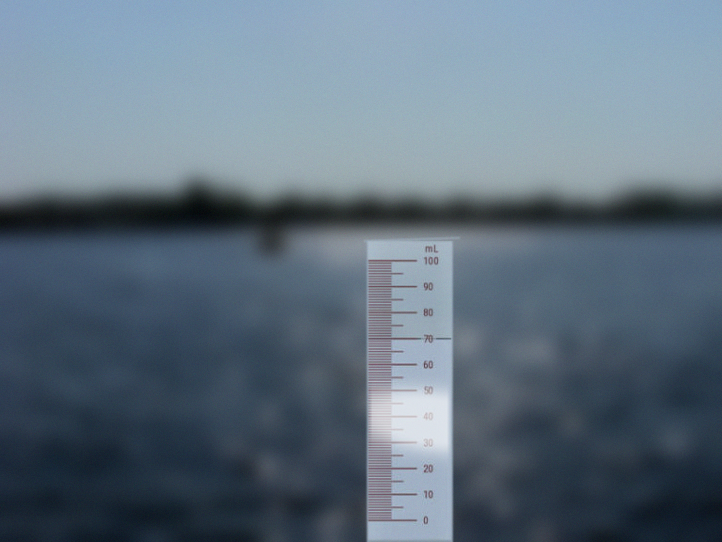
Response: 70
